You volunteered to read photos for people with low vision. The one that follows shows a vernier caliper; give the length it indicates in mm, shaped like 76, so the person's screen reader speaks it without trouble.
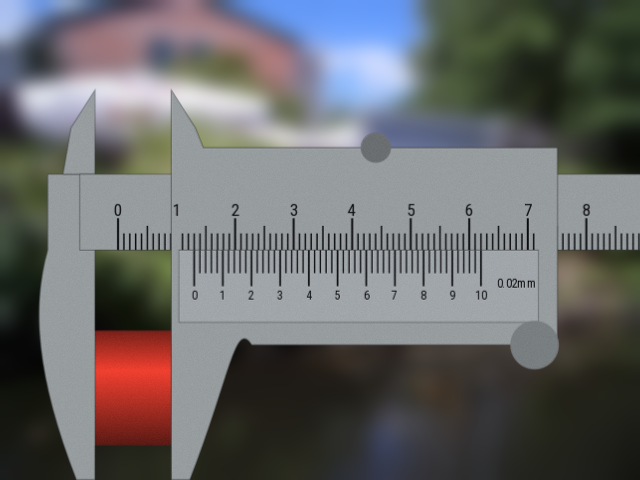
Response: 13.0
